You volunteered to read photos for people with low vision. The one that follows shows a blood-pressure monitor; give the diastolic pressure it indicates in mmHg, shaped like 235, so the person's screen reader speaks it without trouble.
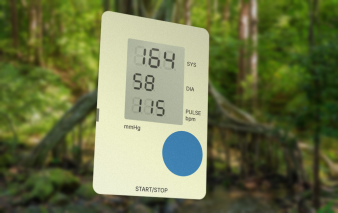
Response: 58
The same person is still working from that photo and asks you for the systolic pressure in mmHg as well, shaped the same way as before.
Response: 164
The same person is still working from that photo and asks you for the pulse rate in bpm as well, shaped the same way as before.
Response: 115
